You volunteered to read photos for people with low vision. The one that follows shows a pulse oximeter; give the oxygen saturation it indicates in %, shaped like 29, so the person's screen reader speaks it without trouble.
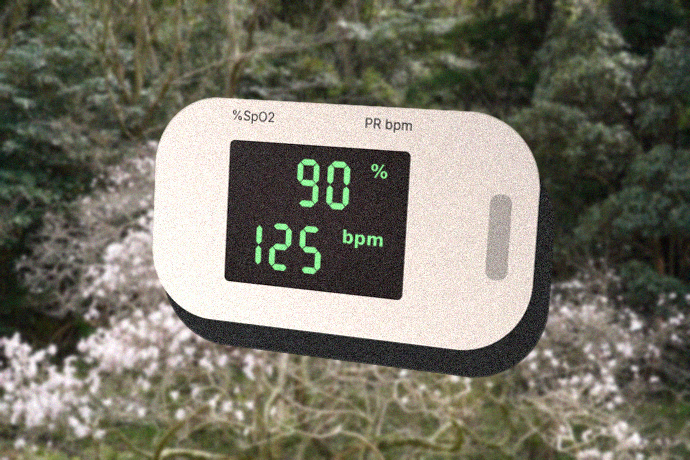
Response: 90
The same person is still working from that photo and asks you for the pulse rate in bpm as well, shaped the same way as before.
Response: 125
